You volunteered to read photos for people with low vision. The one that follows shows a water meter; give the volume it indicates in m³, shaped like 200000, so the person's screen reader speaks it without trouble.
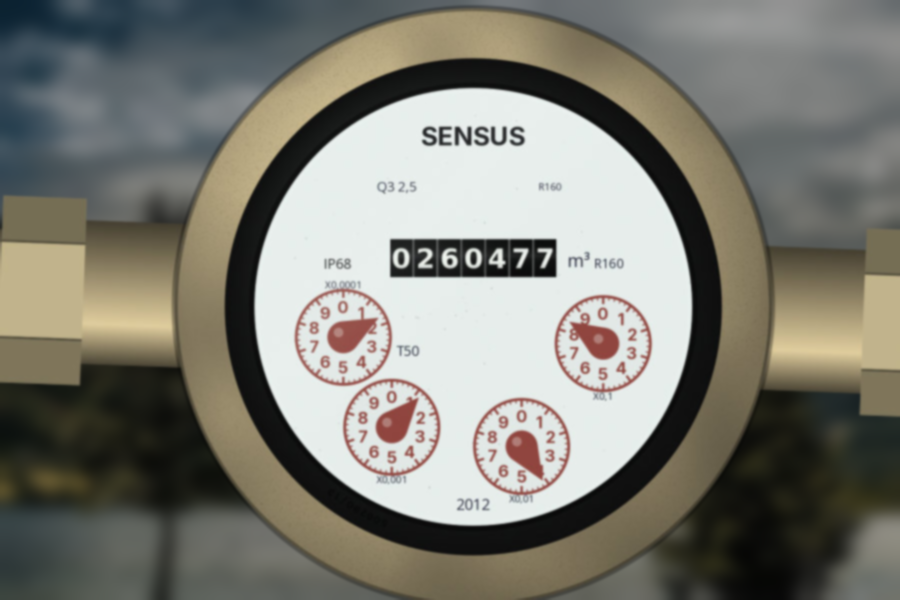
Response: 260477.8411
